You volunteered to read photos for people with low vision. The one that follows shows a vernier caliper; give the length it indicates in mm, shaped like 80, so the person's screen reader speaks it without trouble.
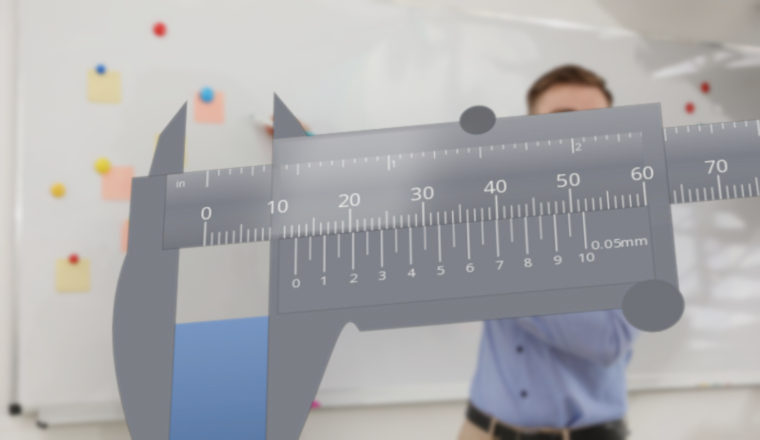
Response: 12.6
